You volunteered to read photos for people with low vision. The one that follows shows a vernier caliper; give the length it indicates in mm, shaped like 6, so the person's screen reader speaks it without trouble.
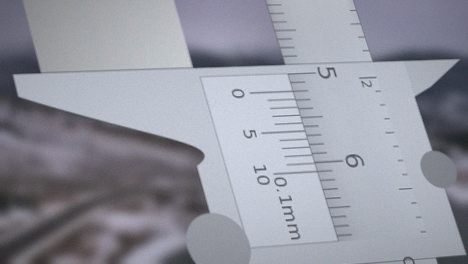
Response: 52.0
